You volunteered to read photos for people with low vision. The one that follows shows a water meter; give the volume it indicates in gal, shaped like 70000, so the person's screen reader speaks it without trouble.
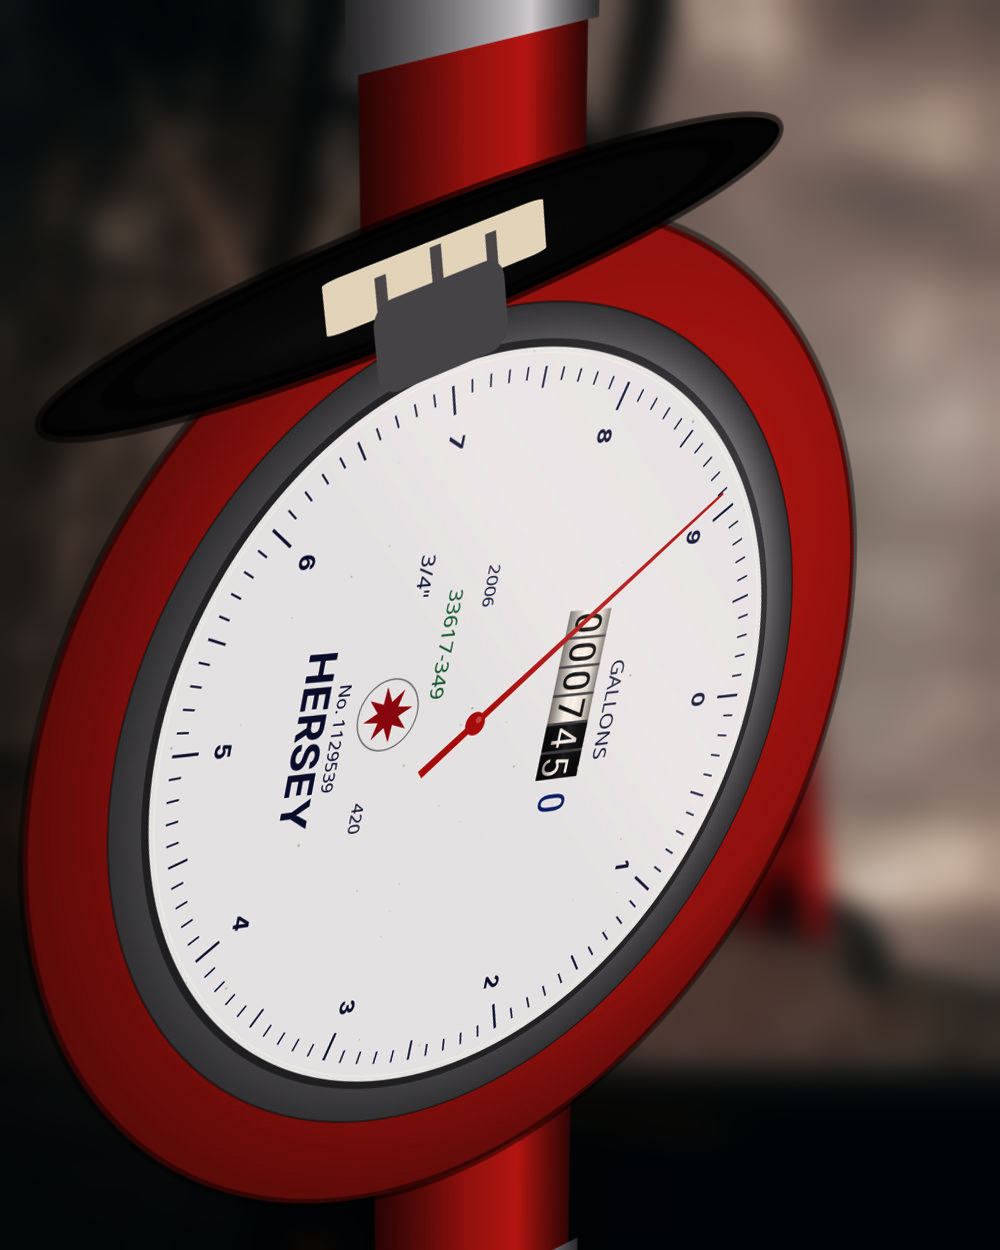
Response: 7448.9
